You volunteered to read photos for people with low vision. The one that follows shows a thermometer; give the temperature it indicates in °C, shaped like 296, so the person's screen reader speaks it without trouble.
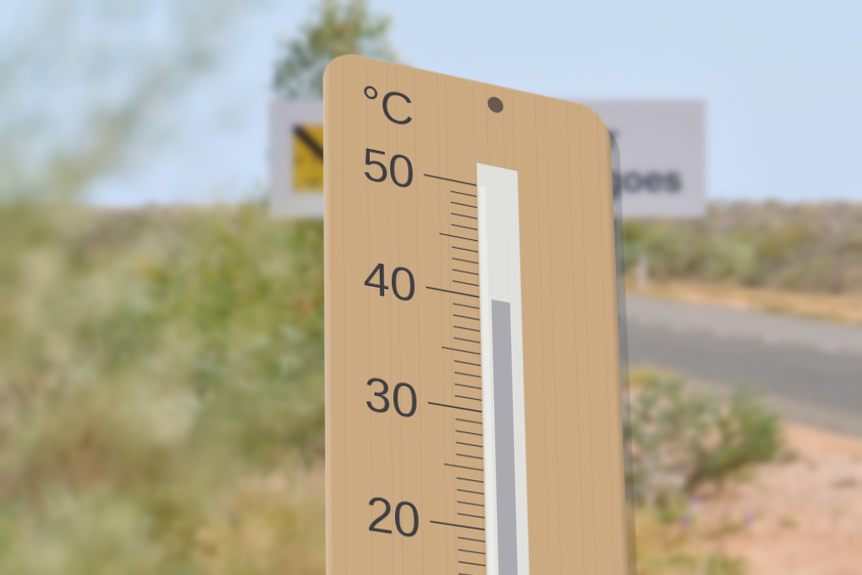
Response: 40
